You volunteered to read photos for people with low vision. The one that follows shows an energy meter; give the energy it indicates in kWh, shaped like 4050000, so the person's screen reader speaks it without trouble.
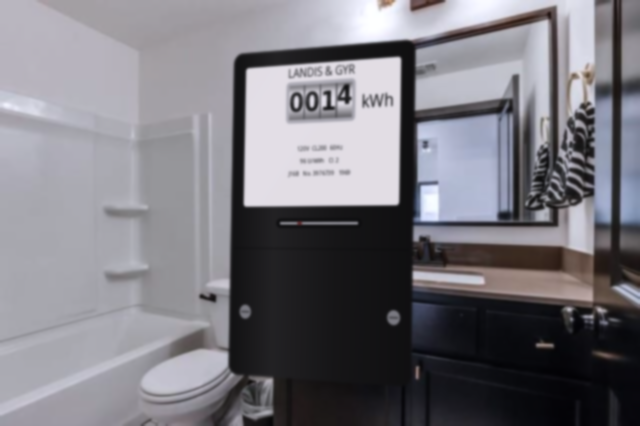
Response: 14
